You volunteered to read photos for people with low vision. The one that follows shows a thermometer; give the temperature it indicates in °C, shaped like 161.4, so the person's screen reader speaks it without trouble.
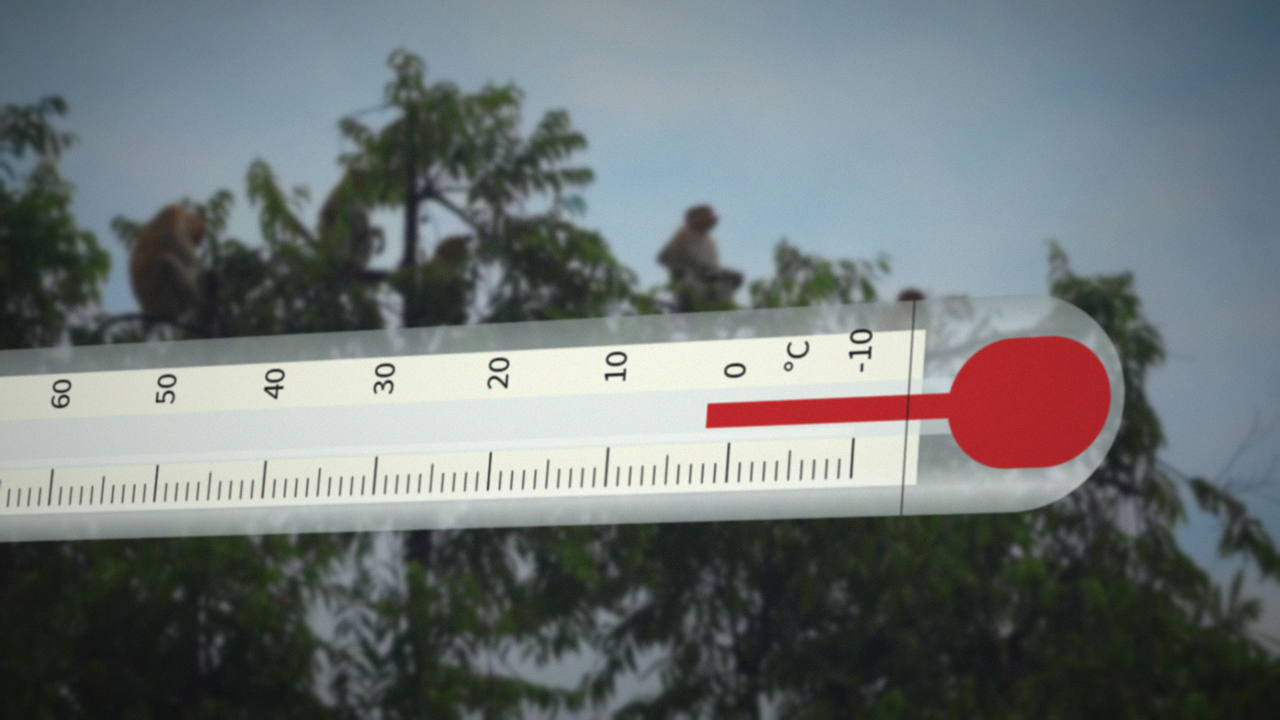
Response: 2
